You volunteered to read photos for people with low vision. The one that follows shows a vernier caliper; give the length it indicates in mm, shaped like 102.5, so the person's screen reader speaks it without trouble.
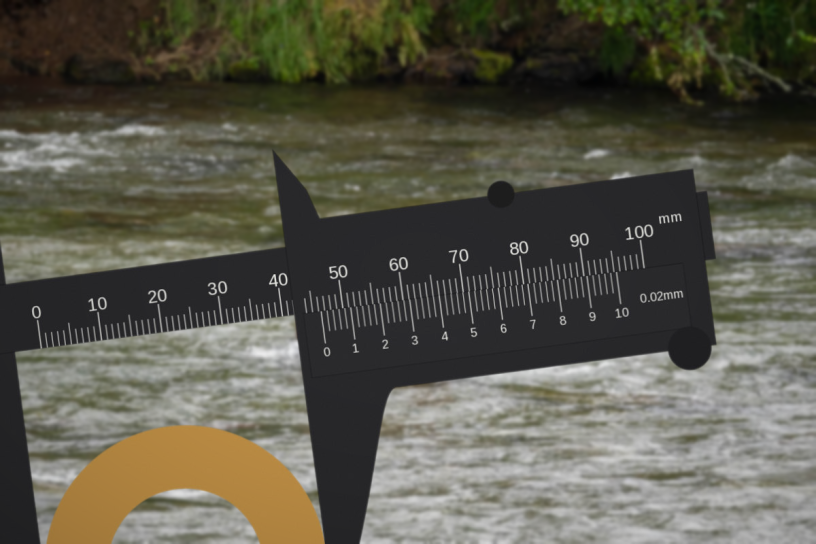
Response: 46.4
